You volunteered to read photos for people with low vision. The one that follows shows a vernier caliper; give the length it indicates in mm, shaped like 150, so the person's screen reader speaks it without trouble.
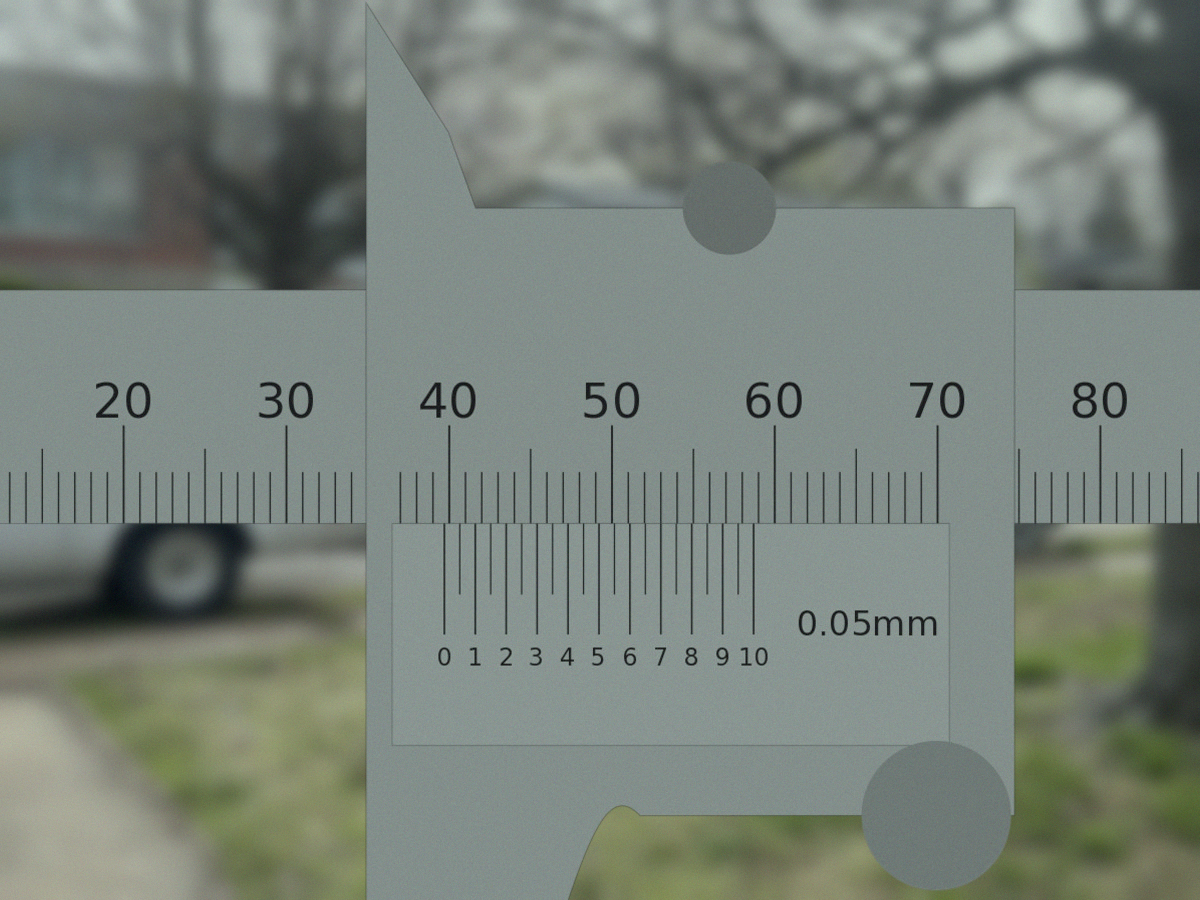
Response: 39.7
